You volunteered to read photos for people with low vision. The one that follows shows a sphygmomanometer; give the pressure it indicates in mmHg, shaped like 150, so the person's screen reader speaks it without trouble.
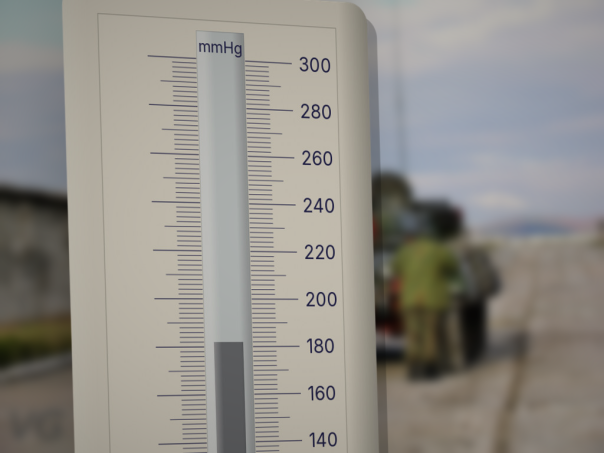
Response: 182
